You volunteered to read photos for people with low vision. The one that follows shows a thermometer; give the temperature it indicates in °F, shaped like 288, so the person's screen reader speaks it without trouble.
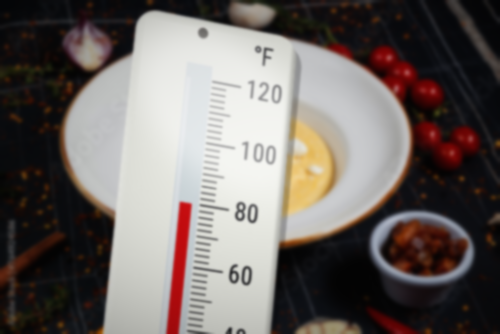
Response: 80
